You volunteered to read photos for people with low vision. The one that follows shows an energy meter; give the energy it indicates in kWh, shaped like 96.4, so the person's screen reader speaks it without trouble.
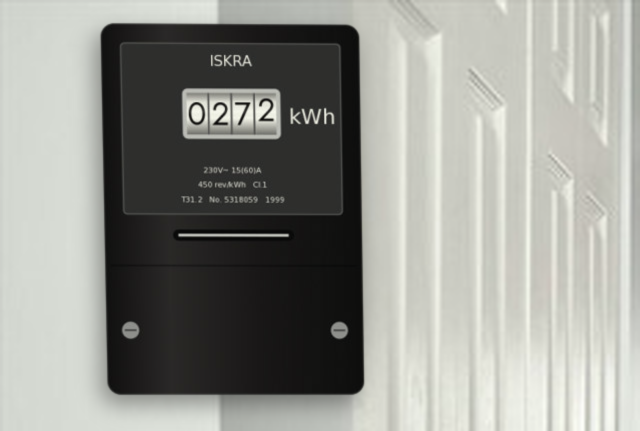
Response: 272
